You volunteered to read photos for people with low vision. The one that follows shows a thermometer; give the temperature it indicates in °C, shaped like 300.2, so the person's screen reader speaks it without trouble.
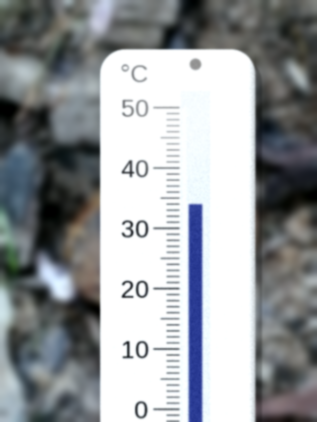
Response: 34
